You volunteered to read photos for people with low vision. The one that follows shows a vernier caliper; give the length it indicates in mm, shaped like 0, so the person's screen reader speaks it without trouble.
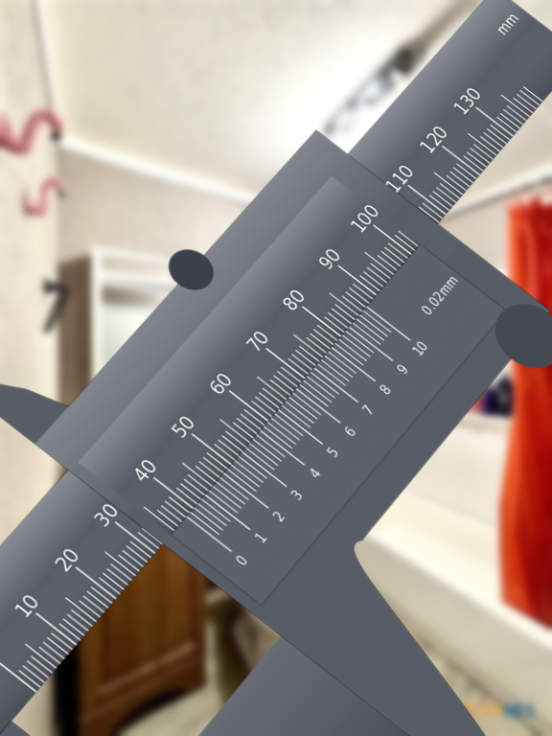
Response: 38.2
